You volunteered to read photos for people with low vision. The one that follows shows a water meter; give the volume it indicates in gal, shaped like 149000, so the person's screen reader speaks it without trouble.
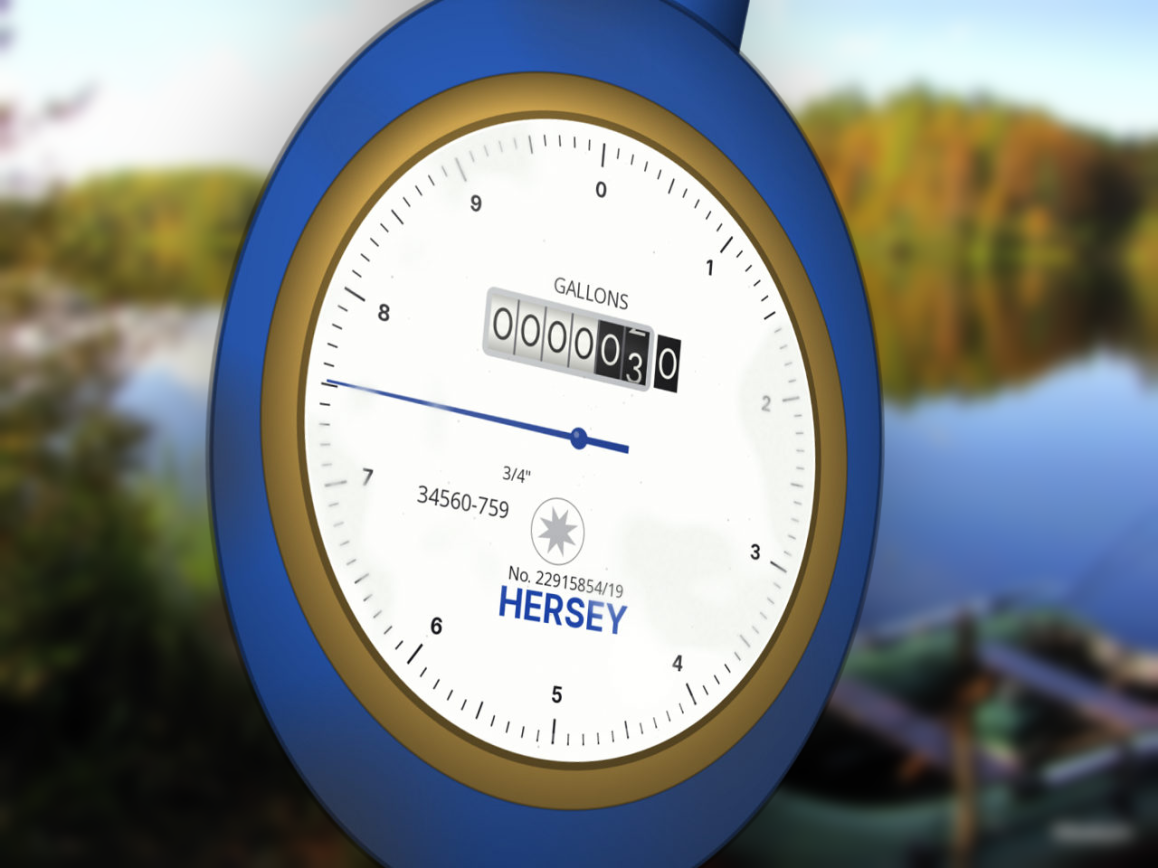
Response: 27.5
